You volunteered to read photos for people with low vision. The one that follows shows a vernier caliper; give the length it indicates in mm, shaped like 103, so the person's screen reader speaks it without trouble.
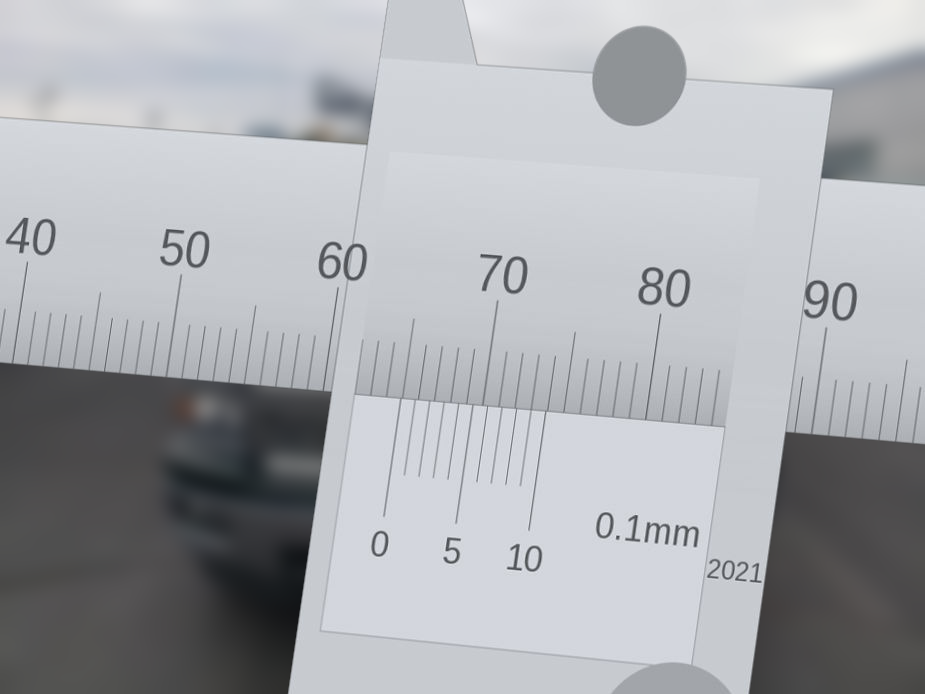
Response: 64.9
